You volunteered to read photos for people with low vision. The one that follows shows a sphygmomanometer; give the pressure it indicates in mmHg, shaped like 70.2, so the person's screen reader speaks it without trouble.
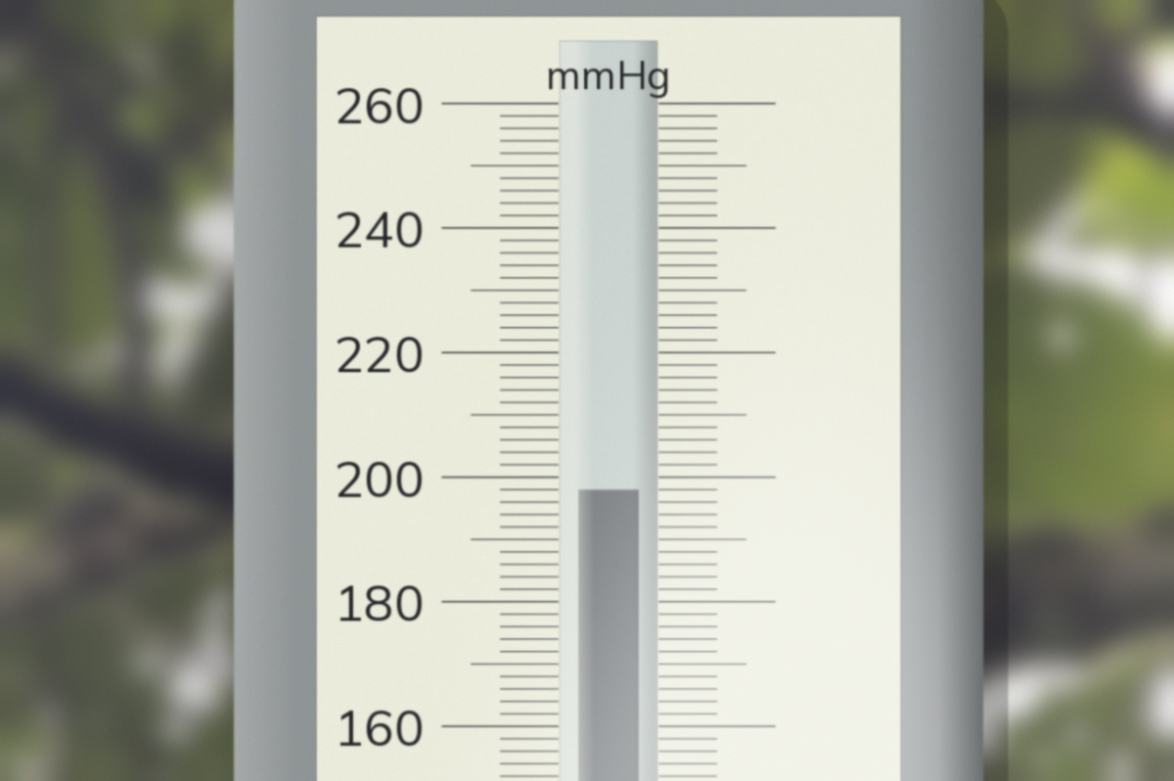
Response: 198
